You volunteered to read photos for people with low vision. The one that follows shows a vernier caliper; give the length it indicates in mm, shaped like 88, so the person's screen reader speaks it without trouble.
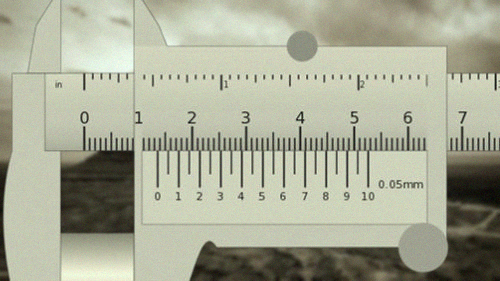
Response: 13.6
